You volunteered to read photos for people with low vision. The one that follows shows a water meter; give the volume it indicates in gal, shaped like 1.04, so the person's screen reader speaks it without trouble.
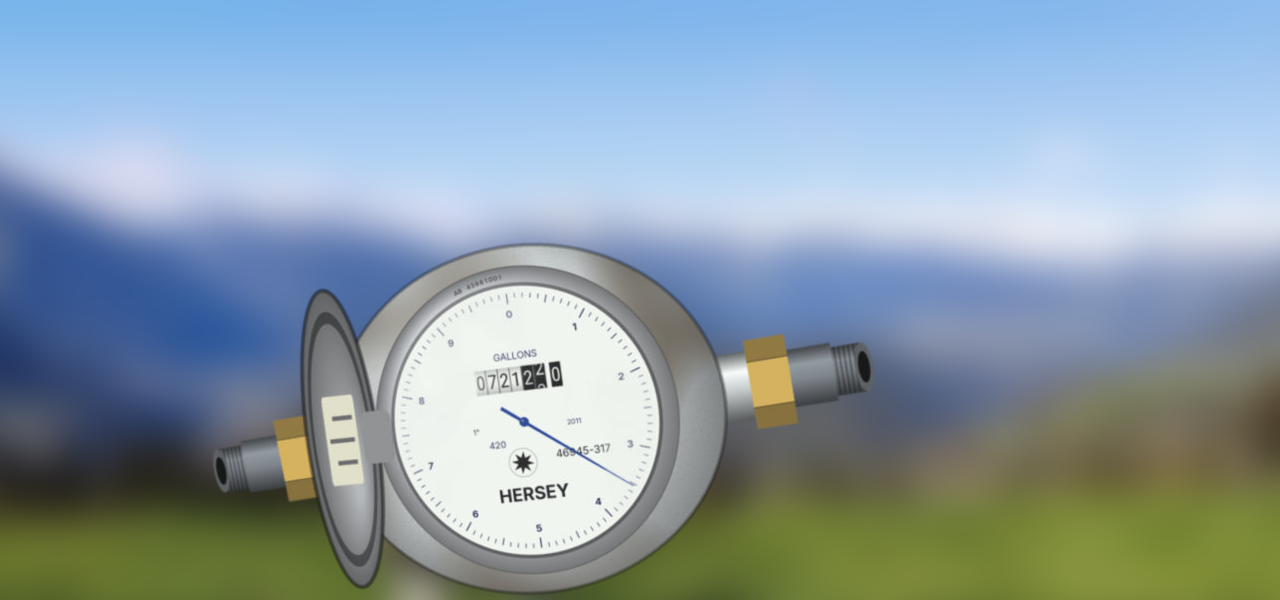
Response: 721223.5
